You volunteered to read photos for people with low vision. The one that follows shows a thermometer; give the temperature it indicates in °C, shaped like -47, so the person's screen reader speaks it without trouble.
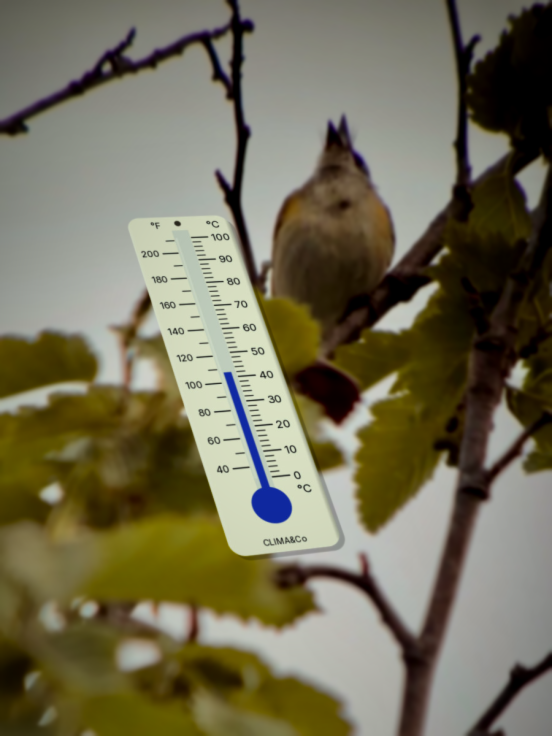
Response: 42
